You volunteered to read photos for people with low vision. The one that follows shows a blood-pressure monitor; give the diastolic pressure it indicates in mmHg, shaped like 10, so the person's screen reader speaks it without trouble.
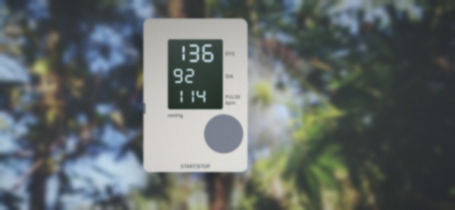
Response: 92
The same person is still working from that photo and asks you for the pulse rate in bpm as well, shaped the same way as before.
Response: 114
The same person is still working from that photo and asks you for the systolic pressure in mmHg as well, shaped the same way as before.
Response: 136
